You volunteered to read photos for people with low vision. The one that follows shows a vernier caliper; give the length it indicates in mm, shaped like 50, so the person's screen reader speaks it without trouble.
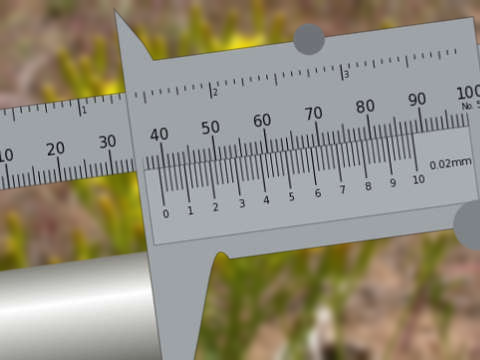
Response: 39.0
